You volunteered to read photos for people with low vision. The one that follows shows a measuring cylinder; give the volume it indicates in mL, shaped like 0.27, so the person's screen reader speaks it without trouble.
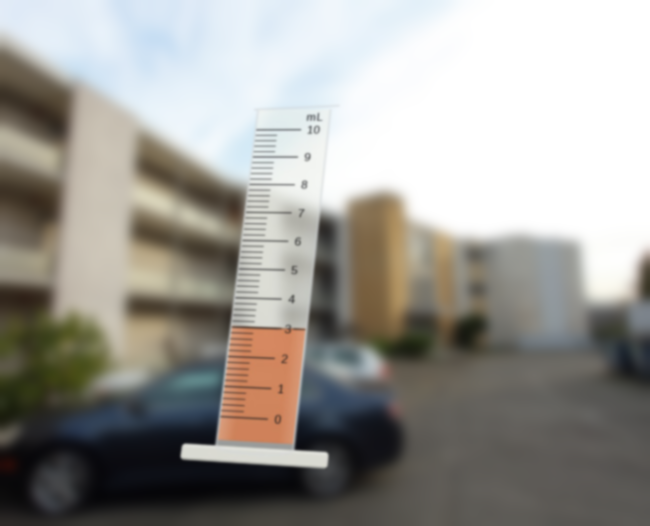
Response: 3
